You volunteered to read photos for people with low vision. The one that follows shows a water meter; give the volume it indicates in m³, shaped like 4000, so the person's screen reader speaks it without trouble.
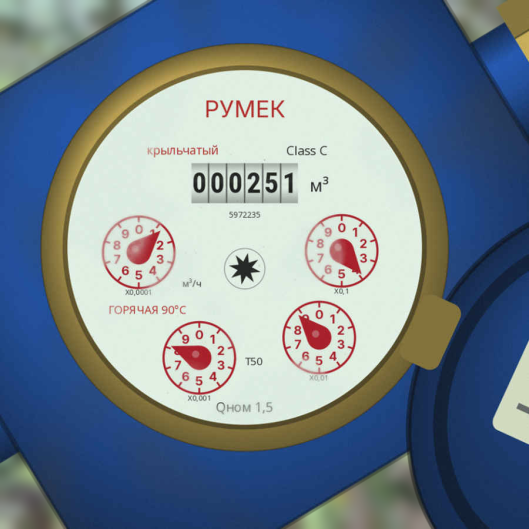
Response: 251.3881
